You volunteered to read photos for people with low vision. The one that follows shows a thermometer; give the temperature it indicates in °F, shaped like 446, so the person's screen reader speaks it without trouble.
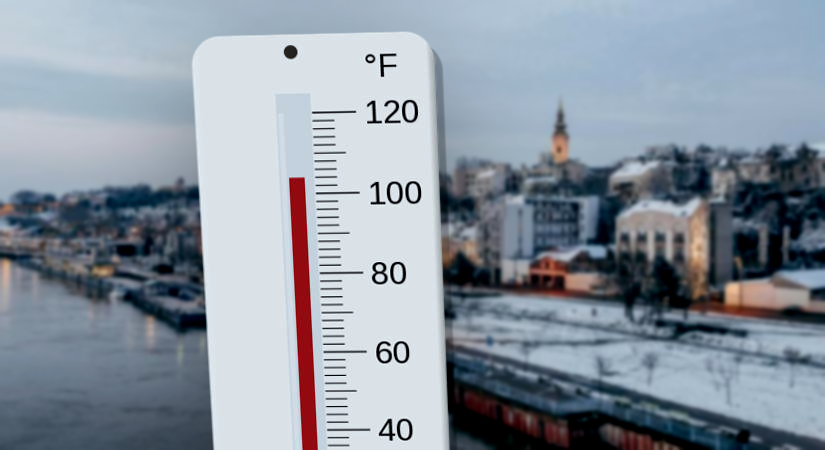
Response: 104
